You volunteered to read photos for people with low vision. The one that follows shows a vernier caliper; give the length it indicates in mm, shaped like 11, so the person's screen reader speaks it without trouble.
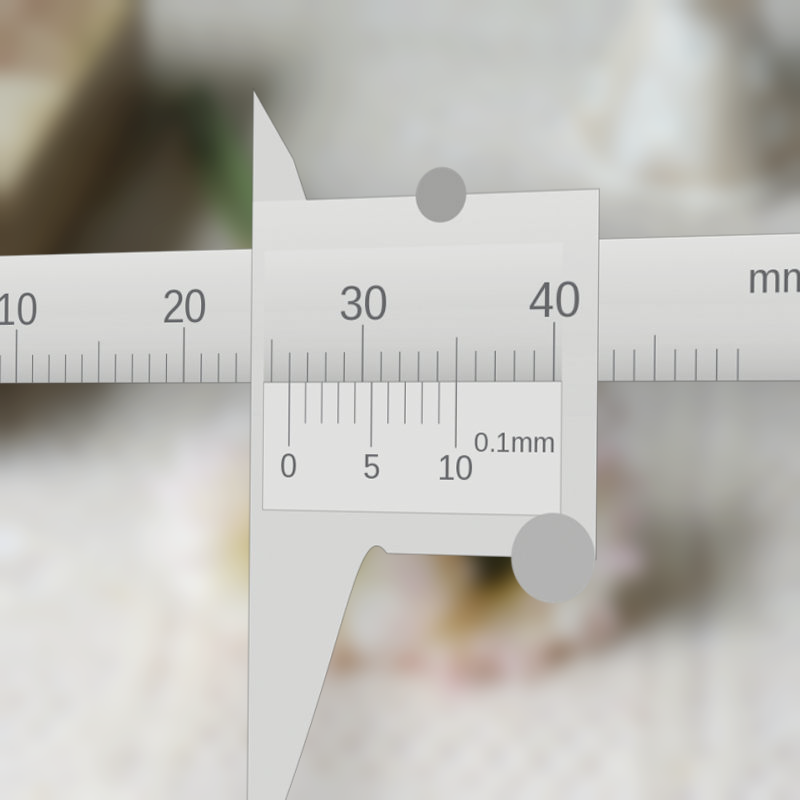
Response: 26.0
